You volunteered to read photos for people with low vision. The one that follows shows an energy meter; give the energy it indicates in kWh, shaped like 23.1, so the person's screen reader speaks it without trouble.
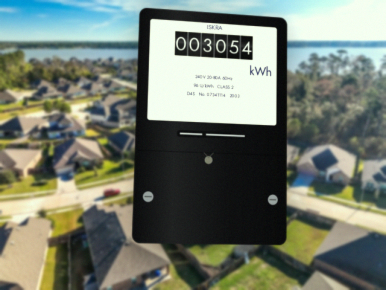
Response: 3054
